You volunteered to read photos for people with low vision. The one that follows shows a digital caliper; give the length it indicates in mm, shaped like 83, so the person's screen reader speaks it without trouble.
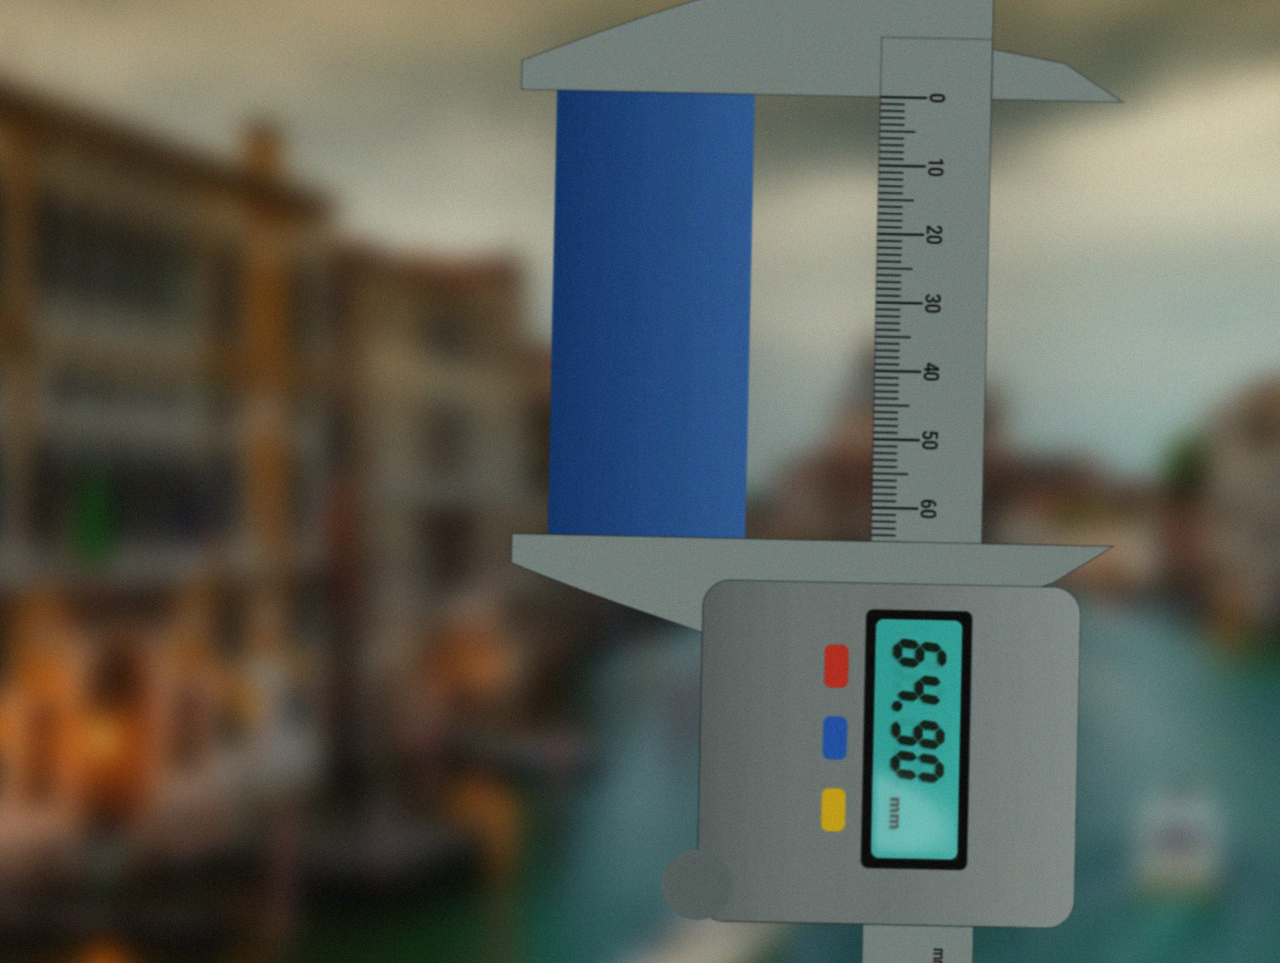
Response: 64.90
